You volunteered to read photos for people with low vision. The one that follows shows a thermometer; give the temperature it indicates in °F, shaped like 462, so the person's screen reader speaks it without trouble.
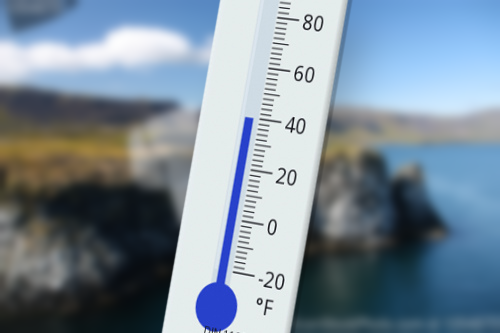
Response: 40
